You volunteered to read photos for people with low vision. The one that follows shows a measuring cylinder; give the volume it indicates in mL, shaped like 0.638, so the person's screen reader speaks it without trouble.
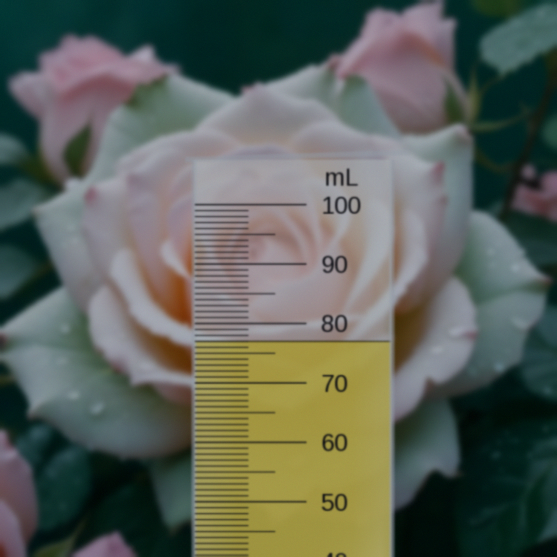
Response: 77
